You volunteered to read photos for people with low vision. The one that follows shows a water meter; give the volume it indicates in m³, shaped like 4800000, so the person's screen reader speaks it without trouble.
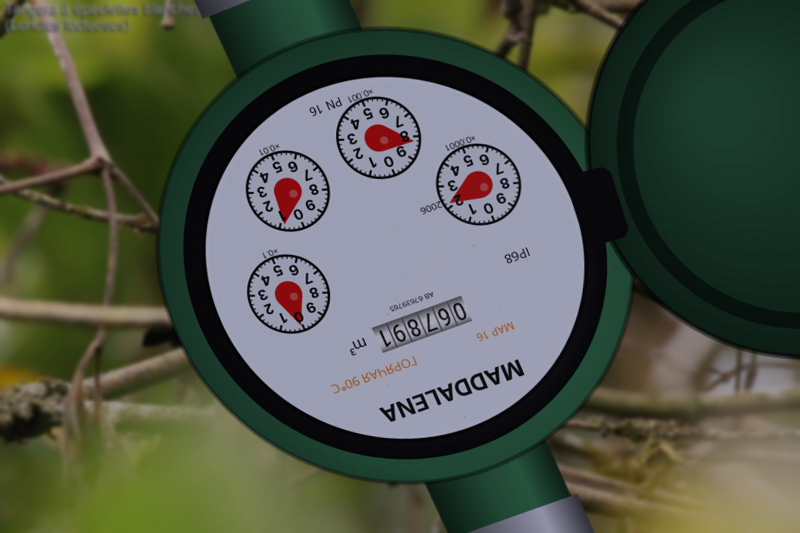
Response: 67891.0082
